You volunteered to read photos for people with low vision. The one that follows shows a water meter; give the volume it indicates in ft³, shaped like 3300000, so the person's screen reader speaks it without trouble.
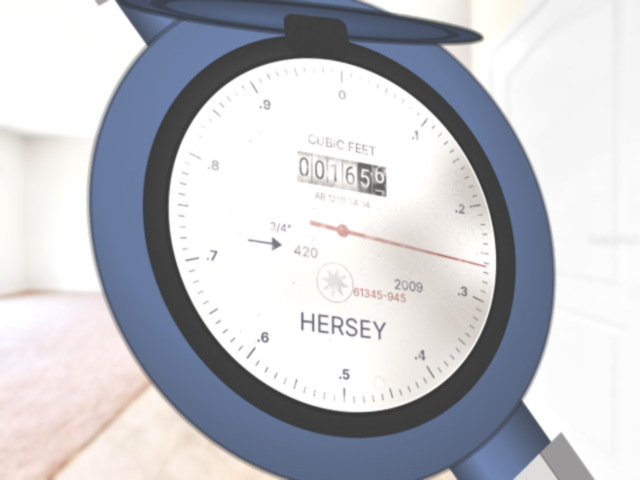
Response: 1656.26
